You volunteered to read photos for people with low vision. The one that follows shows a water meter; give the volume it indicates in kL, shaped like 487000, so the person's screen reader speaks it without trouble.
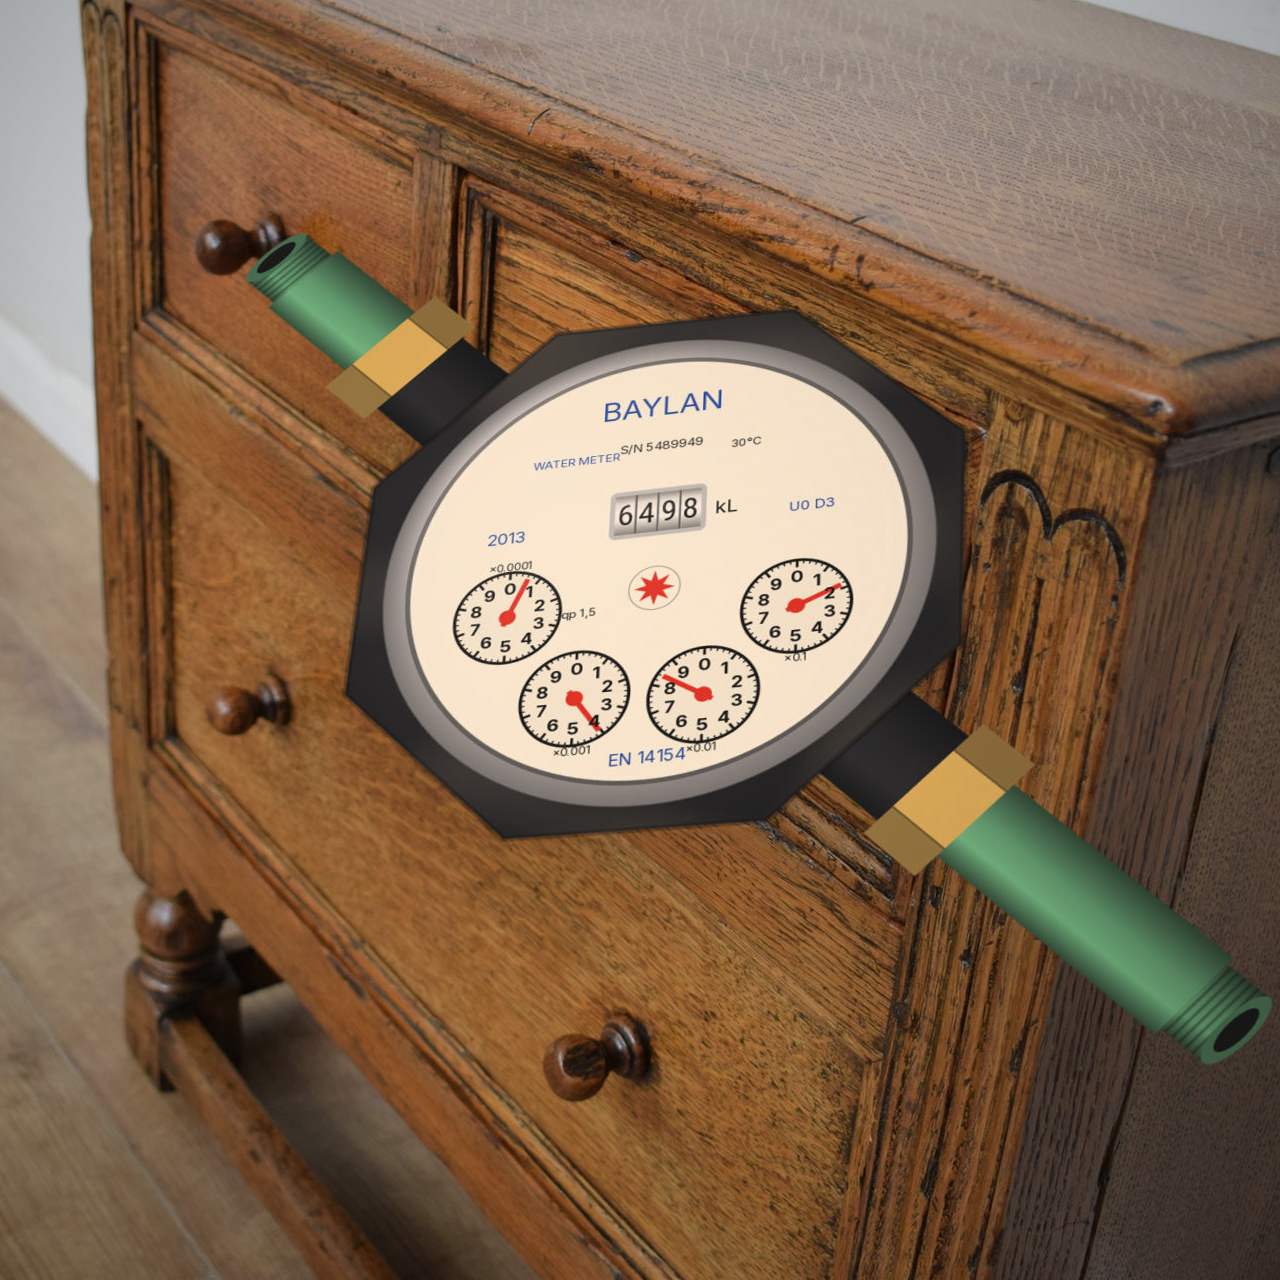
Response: 6498.1840
